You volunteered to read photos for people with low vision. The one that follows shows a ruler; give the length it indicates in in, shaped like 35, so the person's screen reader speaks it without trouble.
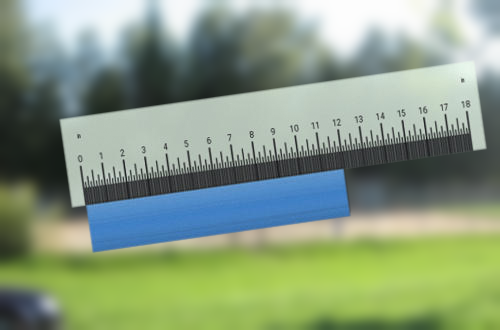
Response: 12
